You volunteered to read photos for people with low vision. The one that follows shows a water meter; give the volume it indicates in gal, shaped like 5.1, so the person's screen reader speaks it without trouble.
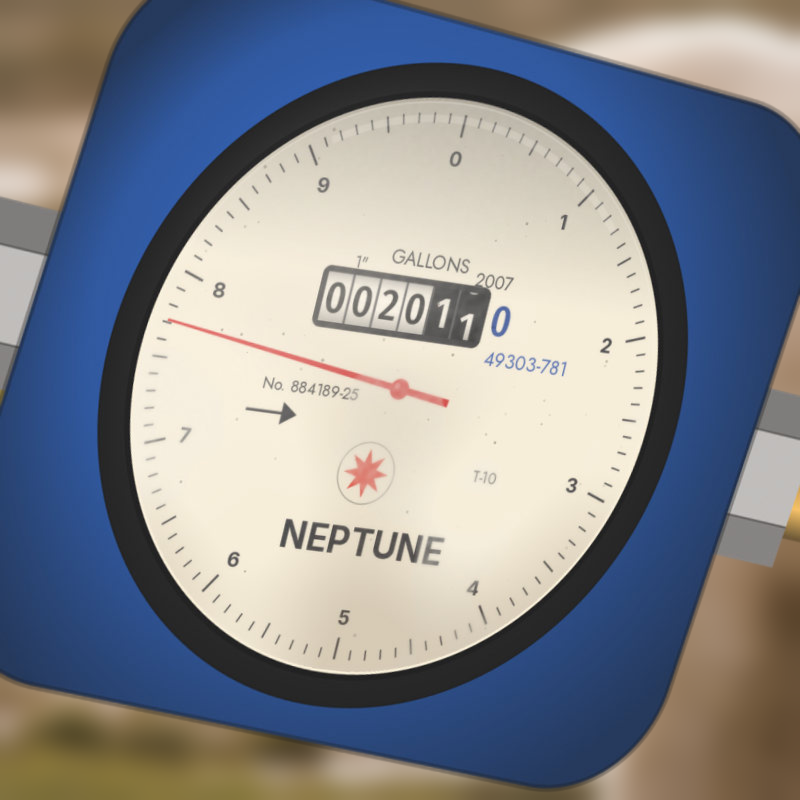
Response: 20107.7
